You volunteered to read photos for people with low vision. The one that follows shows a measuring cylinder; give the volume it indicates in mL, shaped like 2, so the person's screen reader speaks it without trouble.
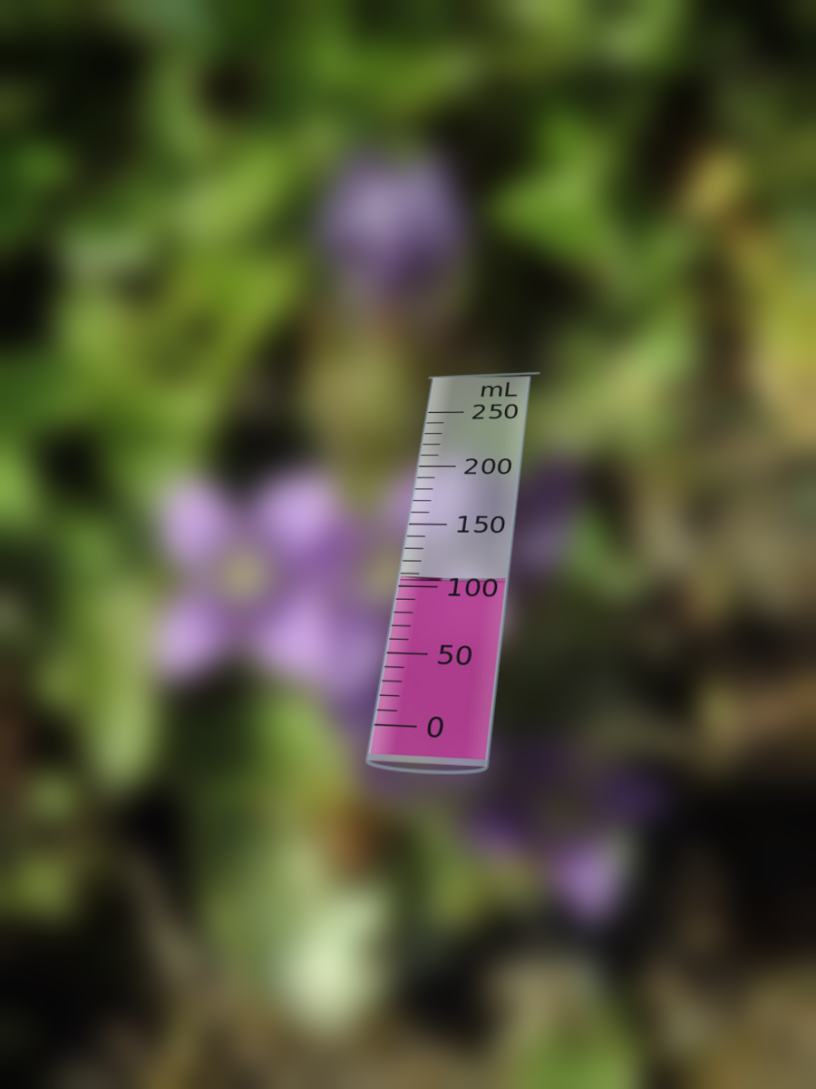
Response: 105
